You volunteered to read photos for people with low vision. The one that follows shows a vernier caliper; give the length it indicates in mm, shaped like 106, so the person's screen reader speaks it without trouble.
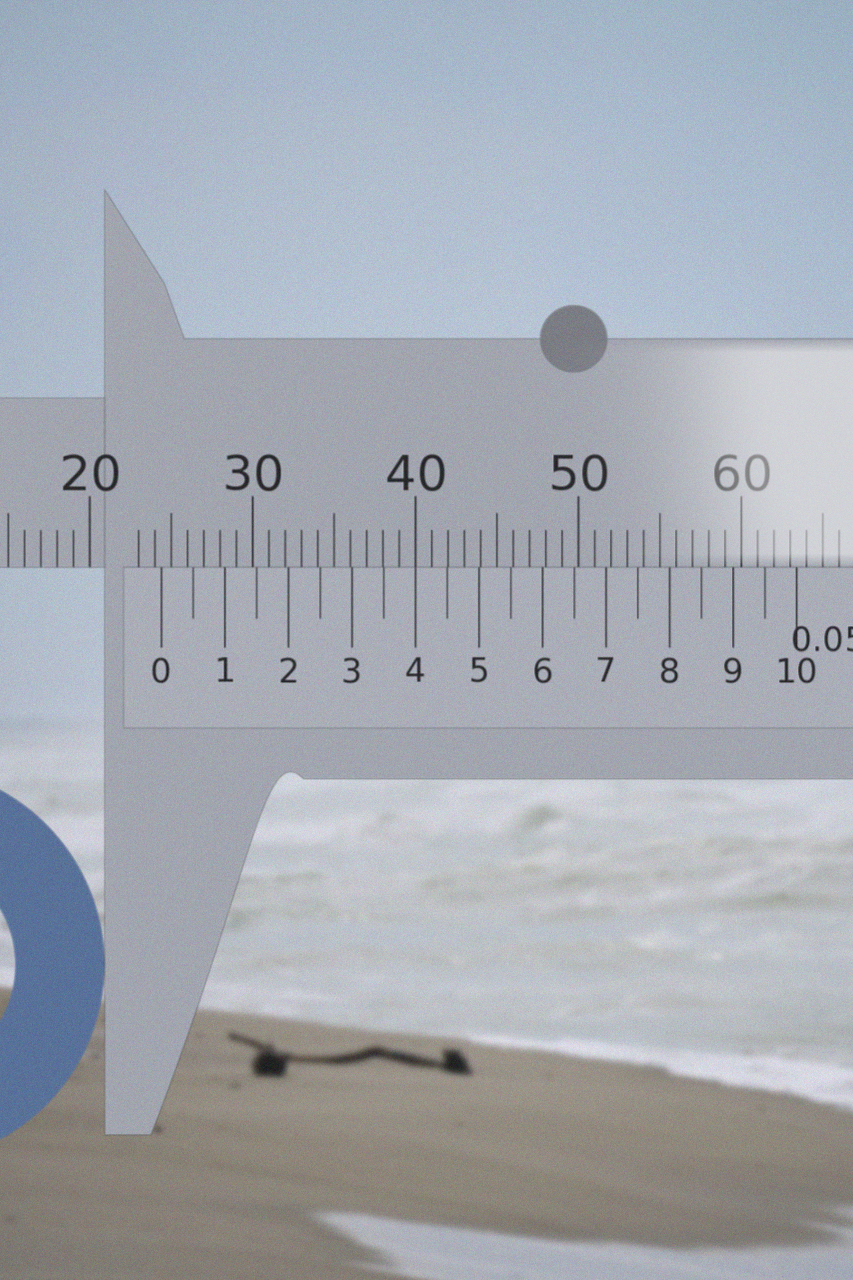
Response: 24.4
